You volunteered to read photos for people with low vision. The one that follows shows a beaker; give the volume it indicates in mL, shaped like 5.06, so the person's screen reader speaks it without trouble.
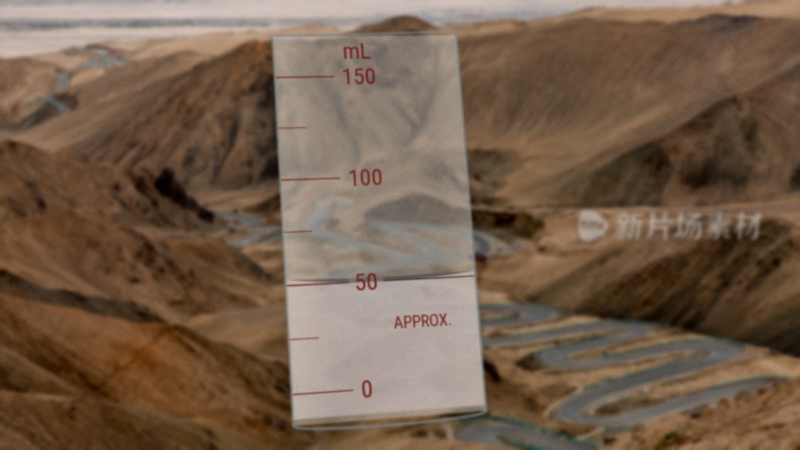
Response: 50
